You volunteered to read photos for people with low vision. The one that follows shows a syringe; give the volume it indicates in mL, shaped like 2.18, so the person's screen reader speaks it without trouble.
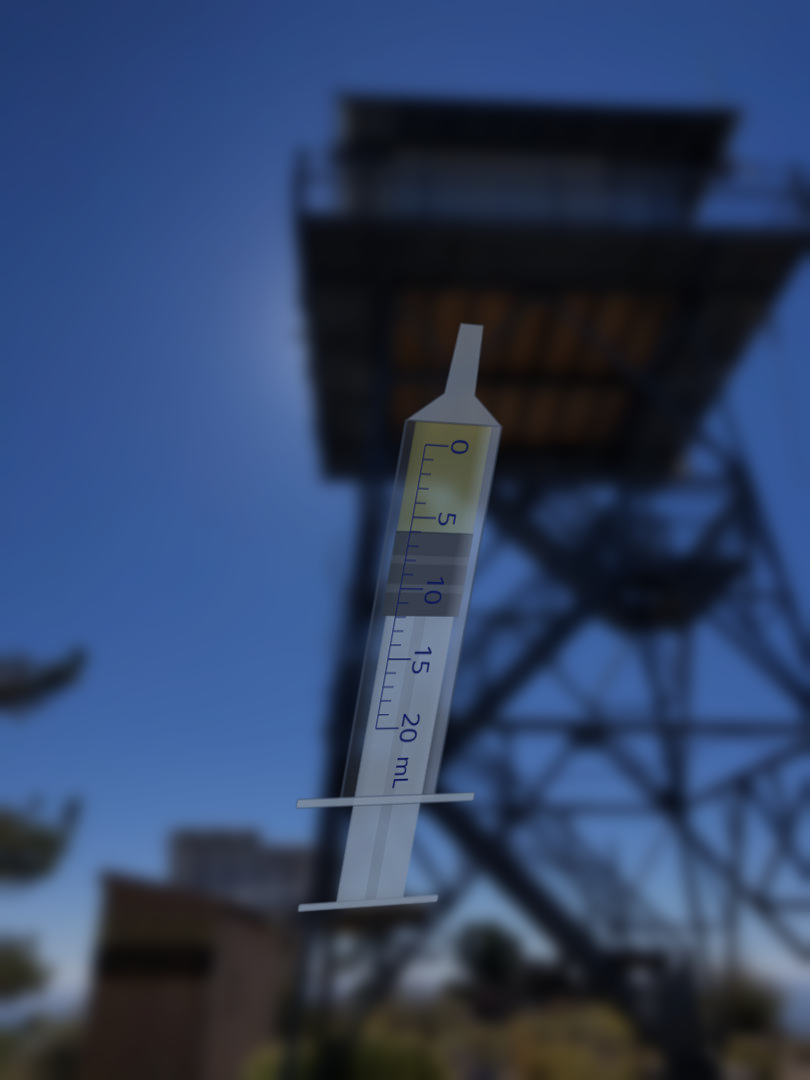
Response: 6
